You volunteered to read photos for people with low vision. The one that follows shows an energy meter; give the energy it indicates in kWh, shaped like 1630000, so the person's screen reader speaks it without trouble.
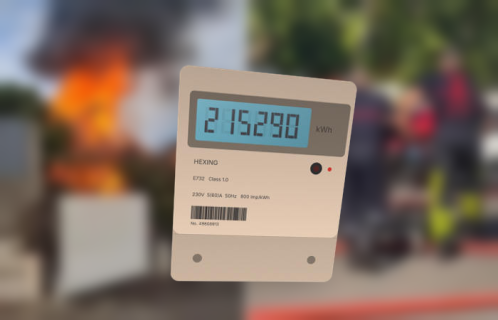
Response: 215290
